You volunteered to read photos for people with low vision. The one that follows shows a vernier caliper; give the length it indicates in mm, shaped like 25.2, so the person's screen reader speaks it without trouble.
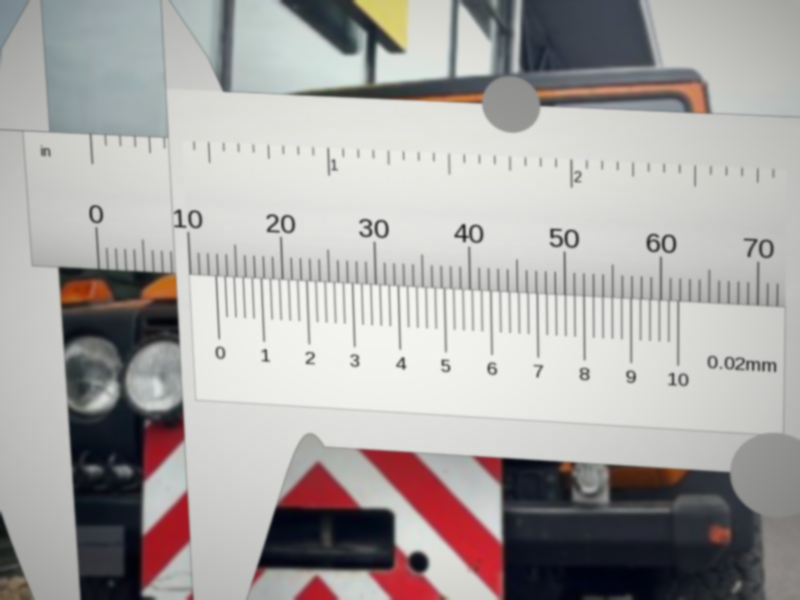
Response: 12.8
